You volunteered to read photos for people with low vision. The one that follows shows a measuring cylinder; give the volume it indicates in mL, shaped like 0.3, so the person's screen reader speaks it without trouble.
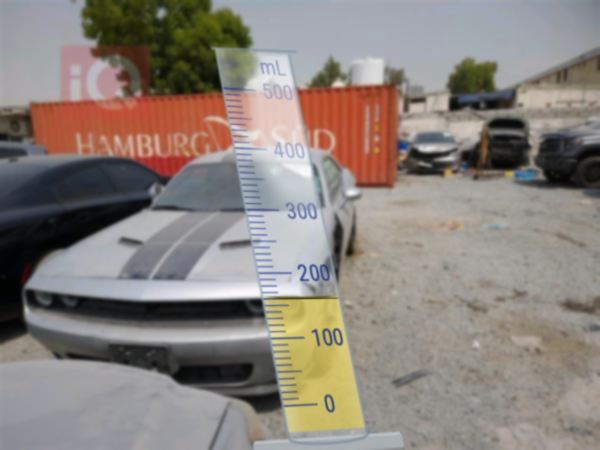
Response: 160
